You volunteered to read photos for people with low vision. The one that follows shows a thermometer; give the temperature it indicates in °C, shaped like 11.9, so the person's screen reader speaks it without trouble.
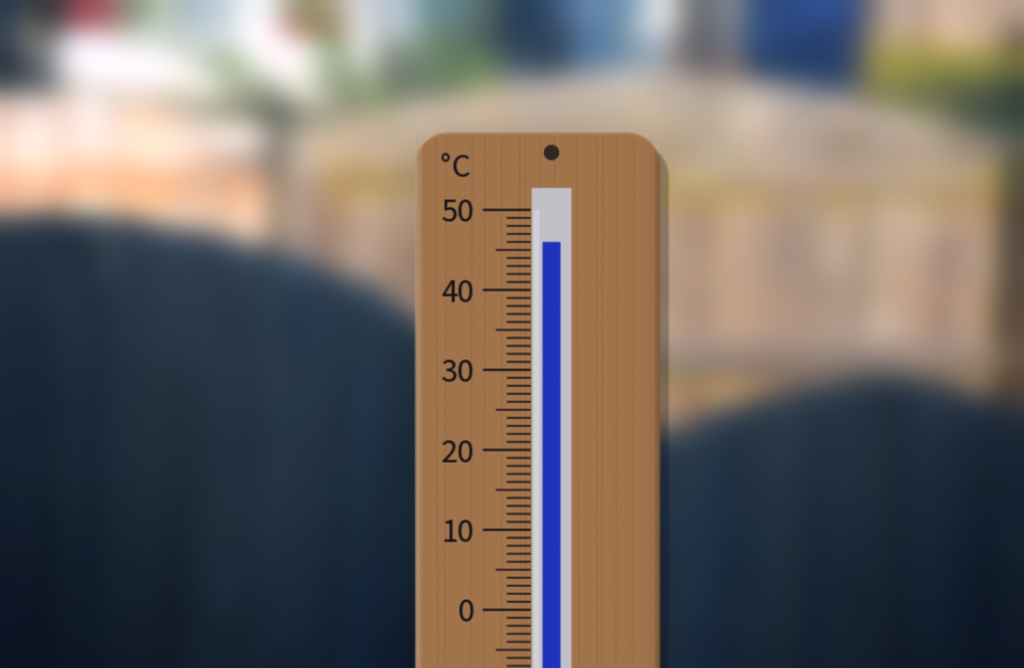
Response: 46
